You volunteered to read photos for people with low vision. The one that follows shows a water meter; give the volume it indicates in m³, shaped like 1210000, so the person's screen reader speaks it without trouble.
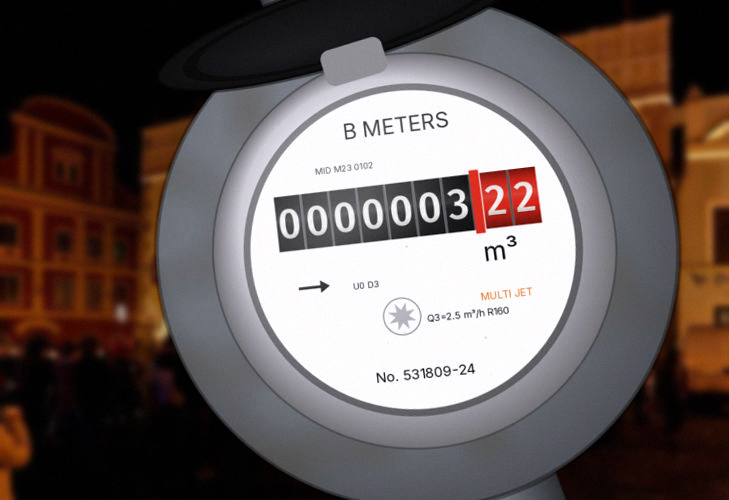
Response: 3.22
